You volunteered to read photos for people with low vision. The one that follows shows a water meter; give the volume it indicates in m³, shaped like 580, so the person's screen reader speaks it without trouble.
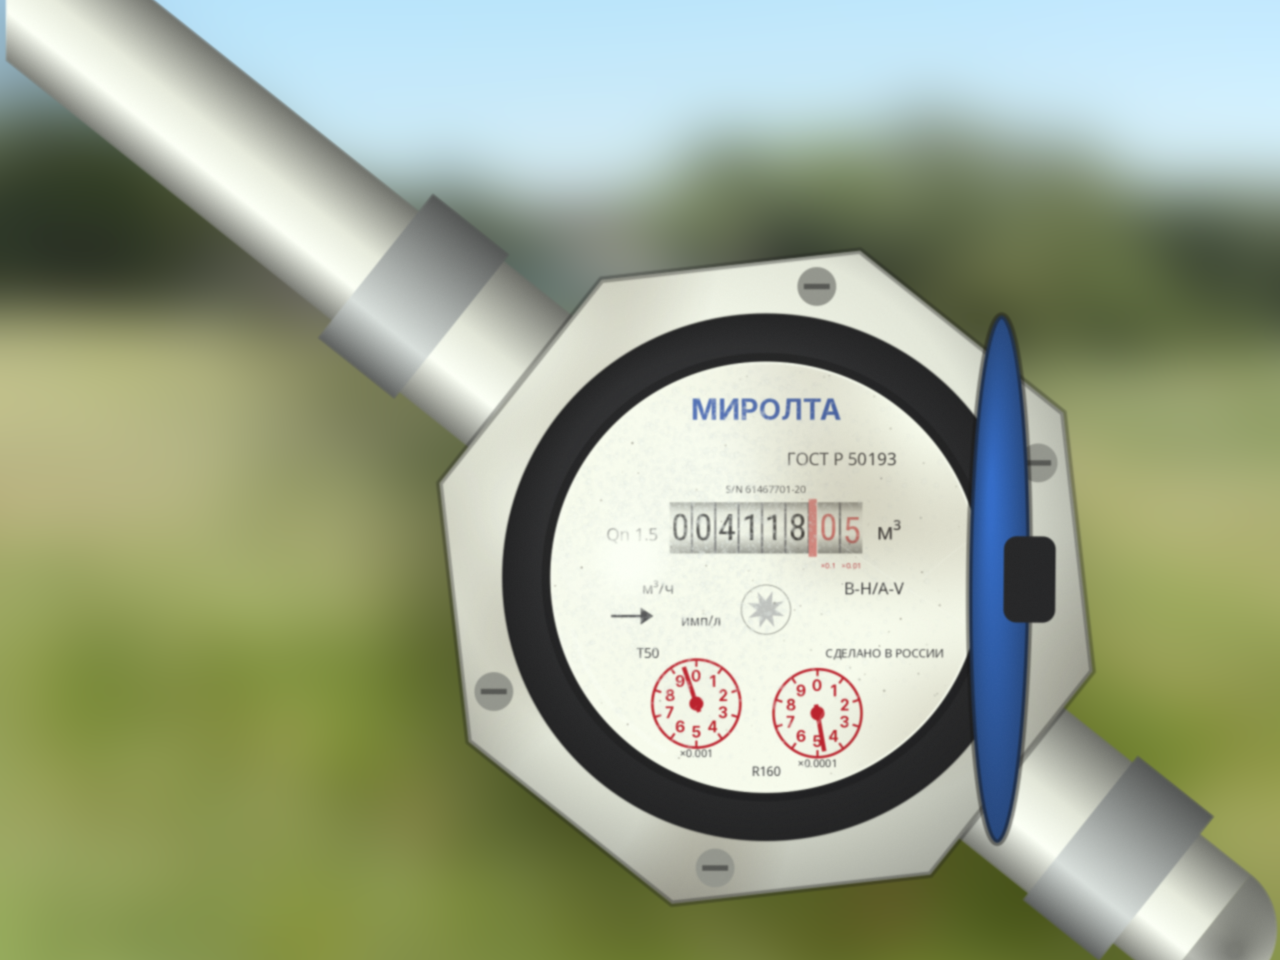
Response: 4118.0494
